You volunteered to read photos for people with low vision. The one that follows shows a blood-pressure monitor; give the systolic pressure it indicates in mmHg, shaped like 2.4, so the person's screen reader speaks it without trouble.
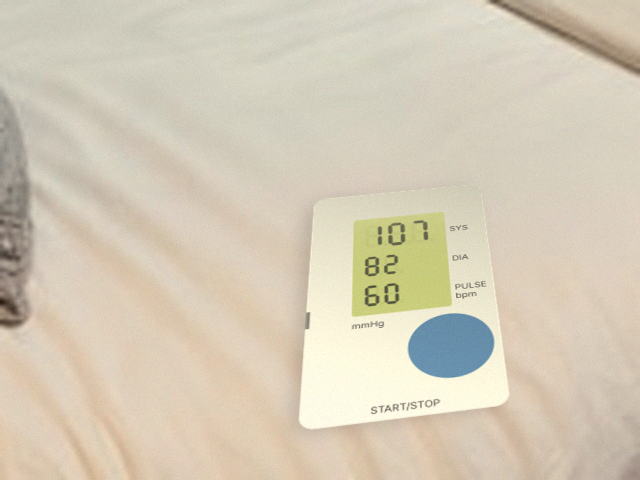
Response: 107
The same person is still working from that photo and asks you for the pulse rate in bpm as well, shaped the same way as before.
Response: 60
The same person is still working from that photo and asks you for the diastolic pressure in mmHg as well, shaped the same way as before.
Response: 82
